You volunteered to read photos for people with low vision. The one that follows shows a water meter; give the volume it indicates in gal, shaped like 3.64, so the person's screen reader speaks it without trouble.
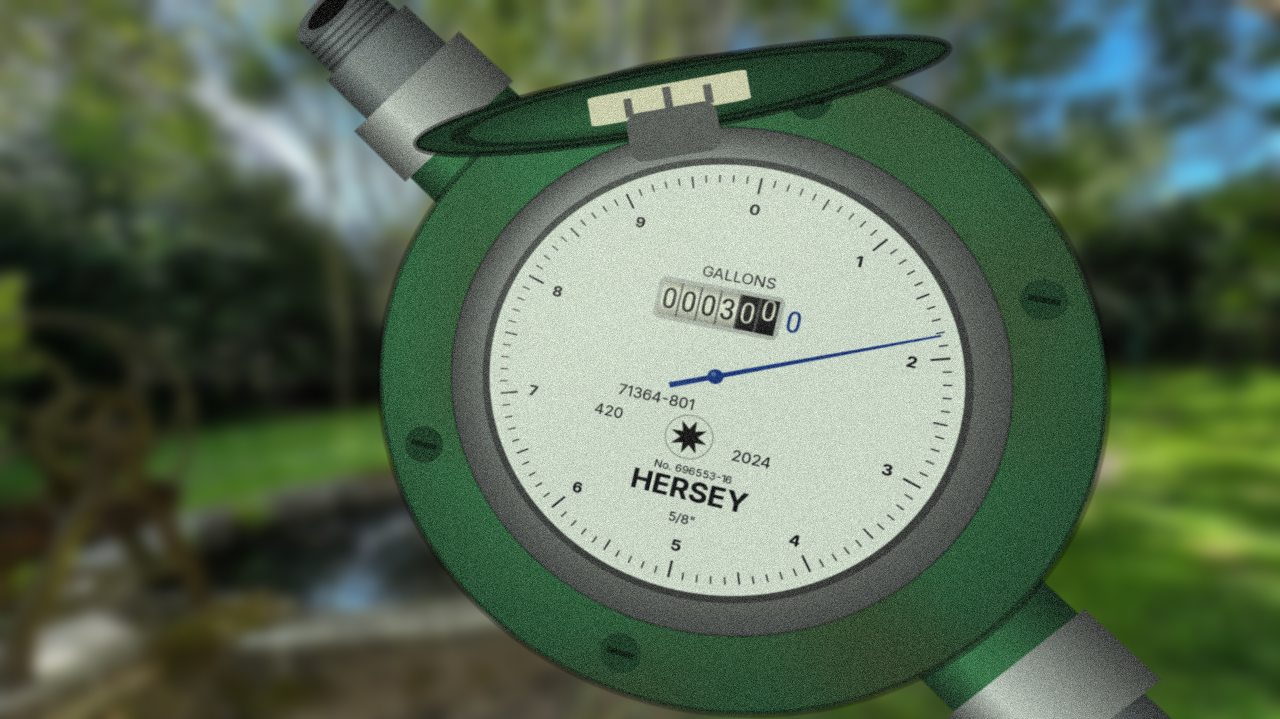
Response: 3001.8
